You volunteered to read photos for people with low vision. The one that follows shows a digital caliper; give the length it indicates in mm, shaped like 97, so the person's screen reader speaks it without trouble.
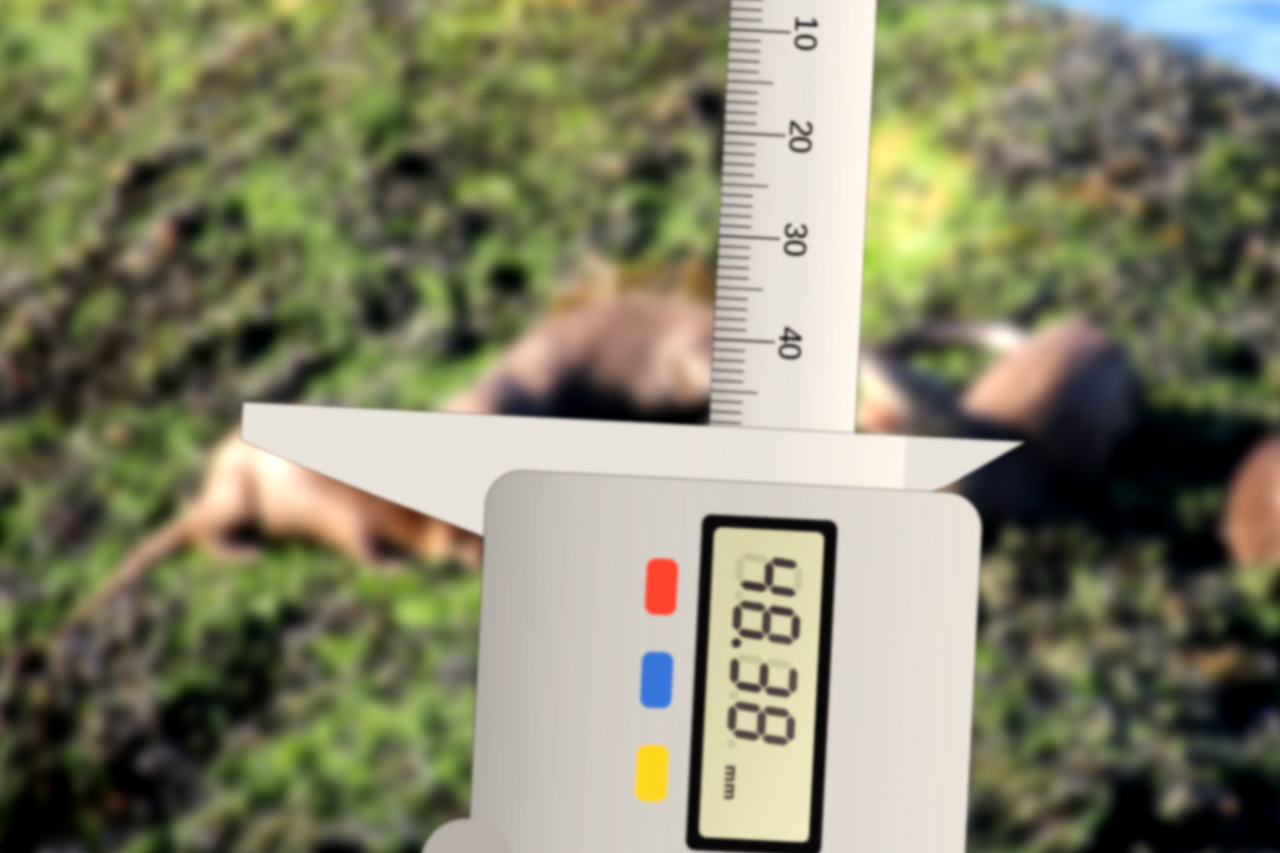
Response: 48.38
